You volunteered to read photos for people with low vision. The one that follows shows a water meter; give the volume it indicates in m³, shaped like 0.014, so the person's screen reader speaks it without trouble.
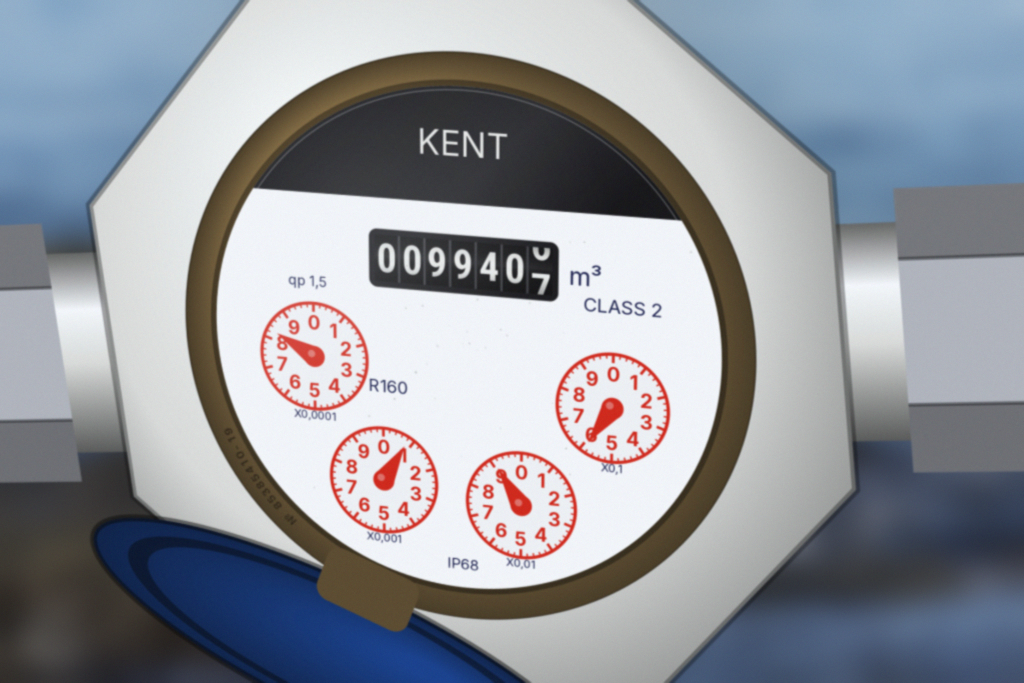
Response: 99406.5908
